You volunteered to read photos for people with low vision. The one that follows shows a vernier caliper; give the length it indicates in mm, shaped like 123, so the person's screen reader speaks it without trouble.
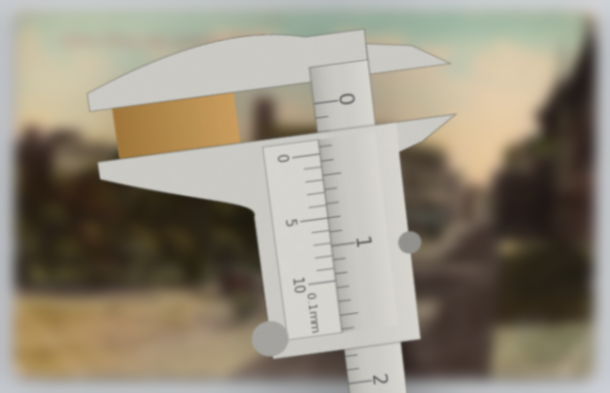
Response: 3.5
